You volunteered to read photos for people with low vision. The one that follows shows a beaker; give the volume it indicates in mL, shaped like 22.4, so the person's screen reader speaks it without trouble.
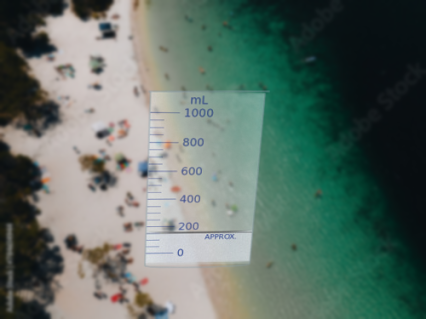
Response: 150
